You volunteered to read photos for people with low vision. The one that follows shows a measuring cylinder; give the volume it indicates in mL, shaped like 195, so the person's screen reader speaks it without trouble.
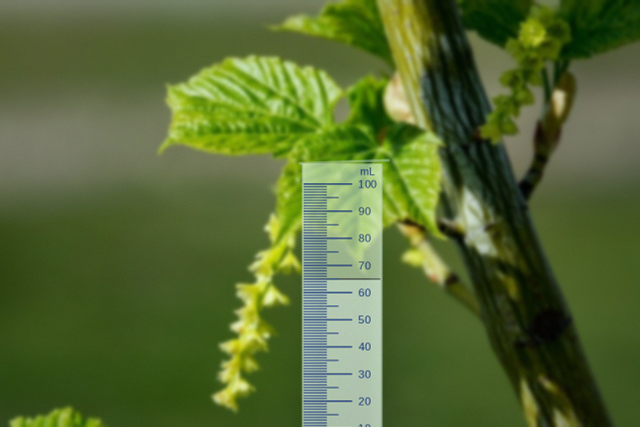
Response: 65
